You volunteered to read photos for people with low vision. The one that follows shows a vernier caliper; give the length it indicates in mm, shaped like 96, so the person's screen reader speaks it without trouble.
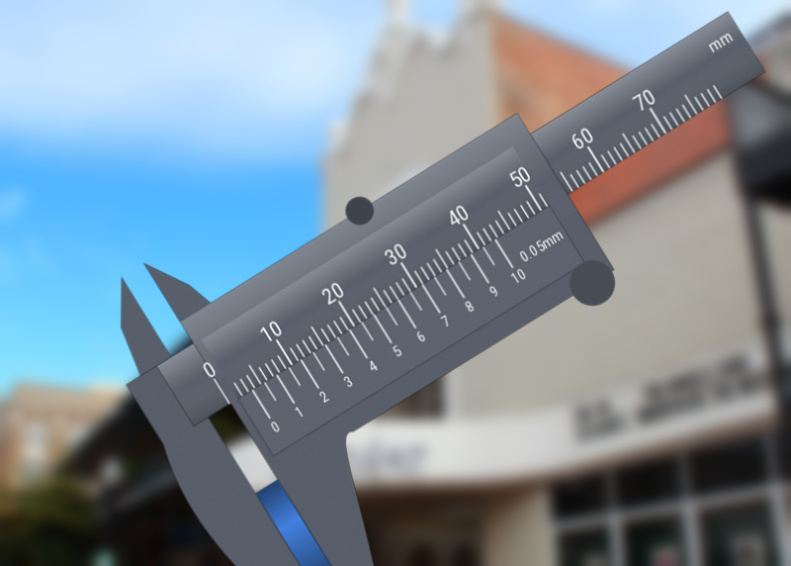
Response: 3.6
